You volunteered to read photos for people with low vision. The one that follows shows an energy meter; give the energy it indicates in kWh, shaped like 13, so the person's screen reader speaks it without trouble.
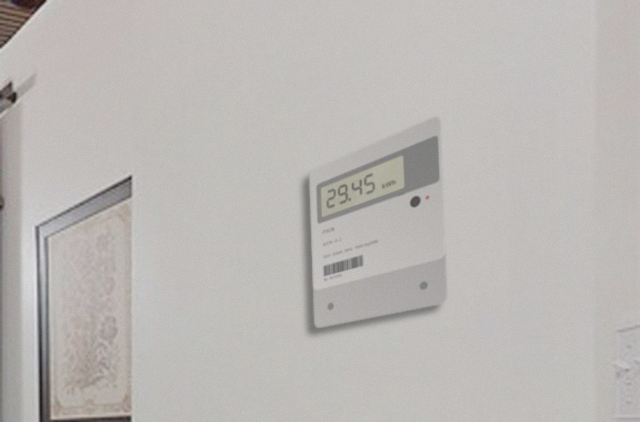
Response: 29.45
